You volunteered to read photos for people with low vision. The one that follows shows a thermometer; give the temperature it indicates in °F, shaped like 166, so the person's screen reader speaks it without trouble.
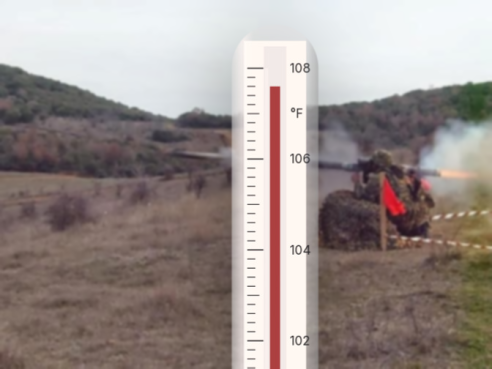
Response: 107.6
